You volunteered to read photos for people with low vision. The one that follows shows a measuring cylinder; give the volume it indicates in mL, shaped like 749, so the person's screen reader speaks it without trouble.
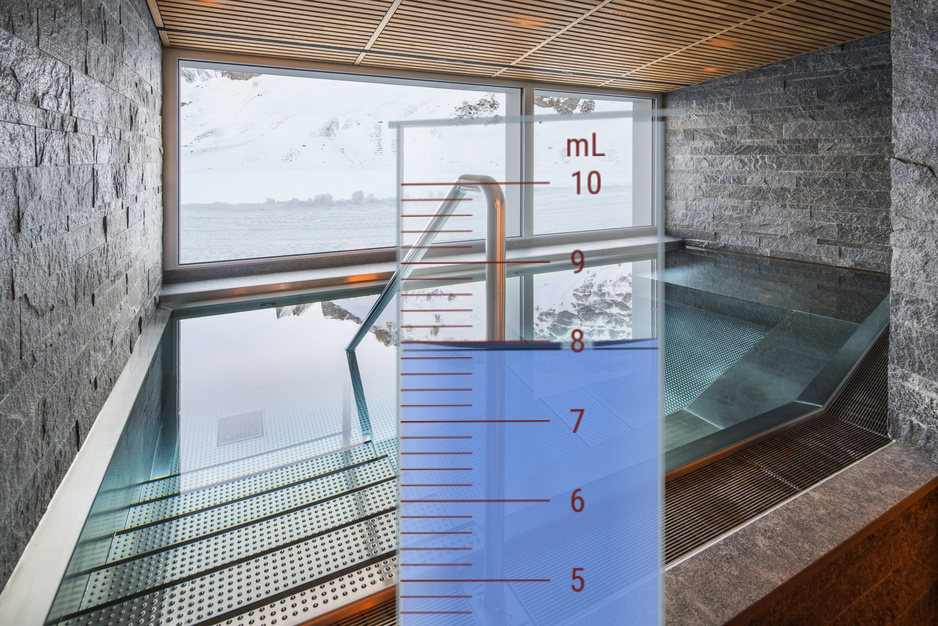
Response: 7.9
